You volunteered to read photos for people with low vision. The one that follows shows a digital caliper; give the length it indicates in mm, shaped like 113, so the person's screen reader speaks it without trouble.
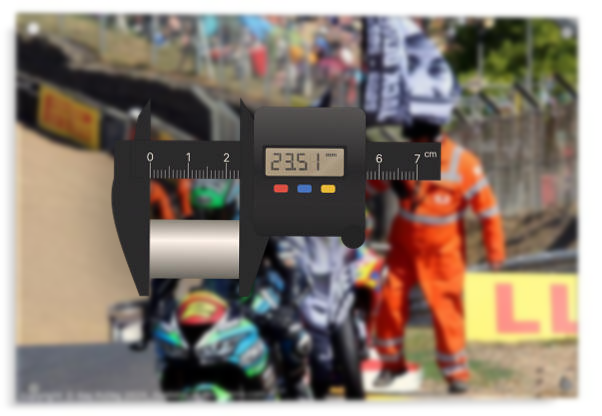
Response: 23.51
